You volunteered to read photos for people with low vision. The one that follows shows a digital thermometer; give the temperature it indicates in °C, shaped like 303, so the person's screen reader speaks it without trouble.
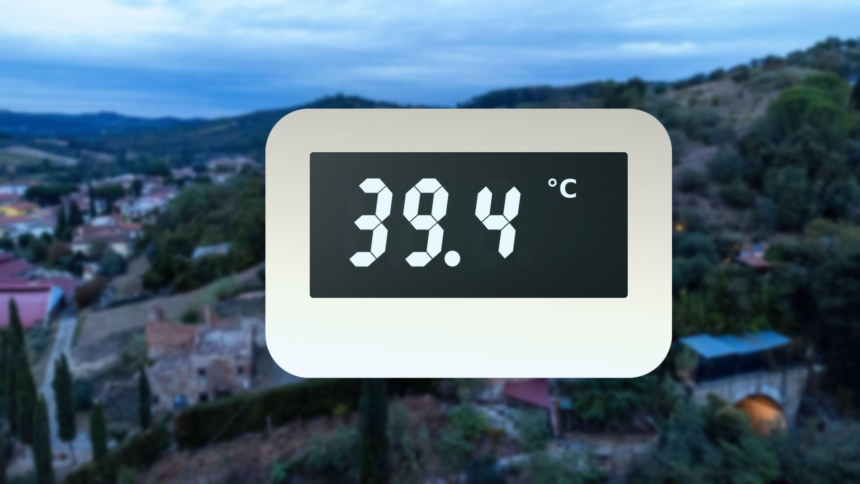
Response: 39.4
